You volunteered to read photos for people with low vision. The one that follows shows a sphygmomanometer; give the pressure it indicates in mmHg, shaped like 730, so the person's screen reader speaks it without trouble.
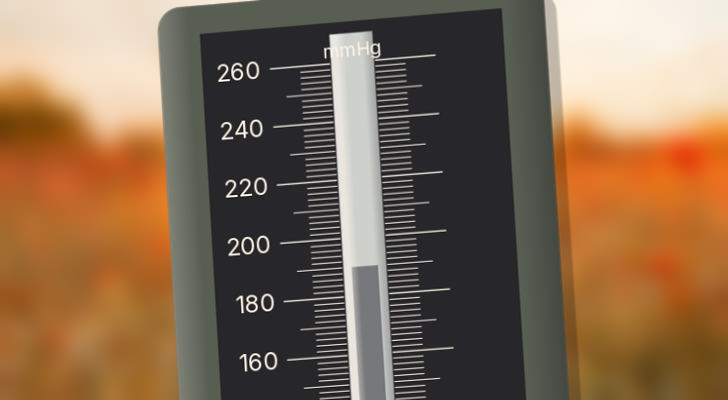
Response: 190
